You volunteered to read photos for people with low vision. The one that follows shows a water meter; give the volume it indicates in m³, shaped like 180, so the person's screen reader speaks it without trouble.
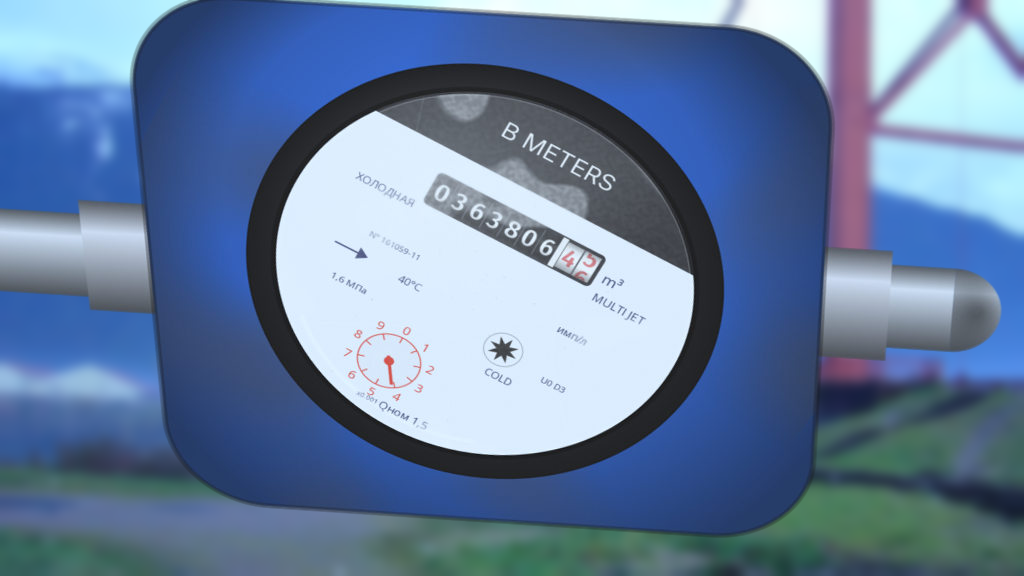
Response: 363806.454
